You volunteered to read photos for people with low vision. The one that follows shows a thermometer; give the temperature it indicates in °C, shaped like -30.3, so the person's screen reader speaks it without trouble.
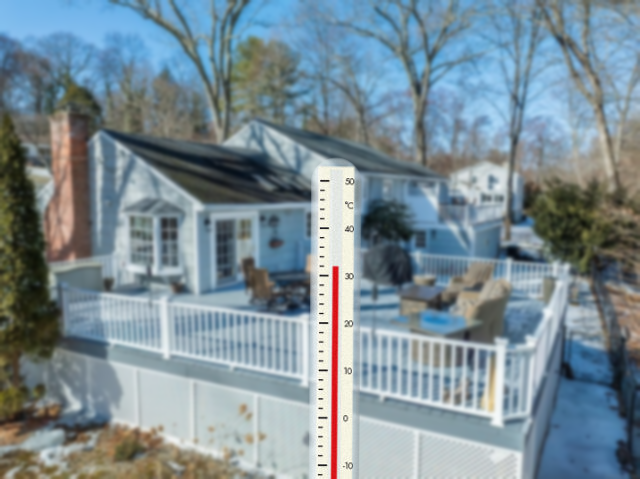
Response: 32
